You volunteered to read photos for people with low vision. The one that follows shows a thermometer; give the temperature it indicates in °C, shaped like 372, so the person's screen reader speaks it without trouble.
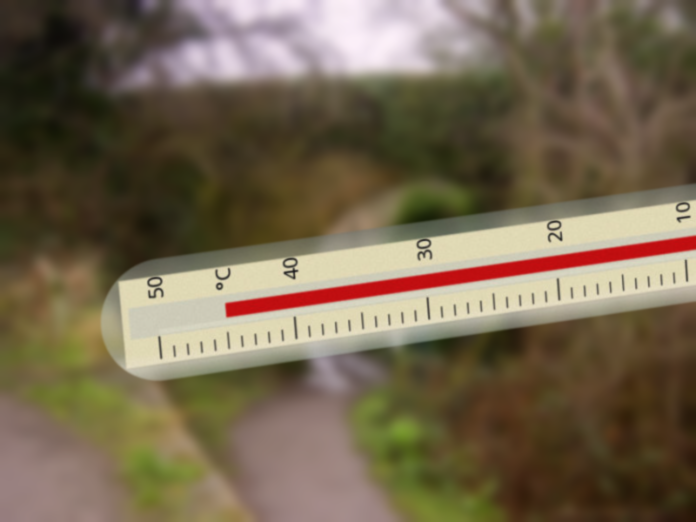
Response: 45
